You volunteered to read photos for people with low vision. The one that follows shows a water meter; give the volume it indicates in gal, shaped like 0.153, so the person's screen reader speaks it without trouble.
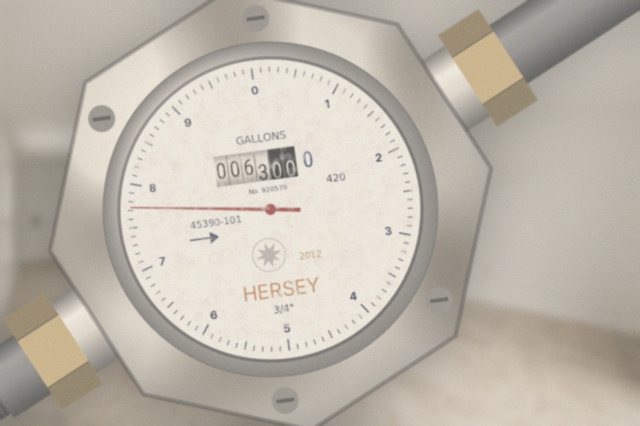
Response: 62997.7
